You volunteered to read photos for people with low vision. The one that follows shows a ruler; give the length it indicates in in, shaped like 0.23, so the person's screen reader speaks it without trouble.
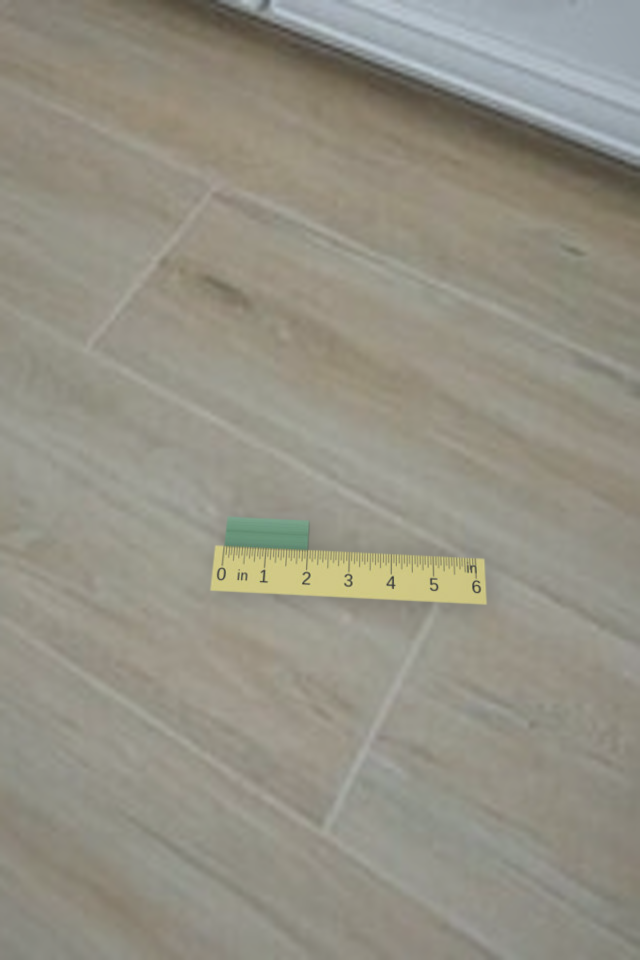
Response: 2
